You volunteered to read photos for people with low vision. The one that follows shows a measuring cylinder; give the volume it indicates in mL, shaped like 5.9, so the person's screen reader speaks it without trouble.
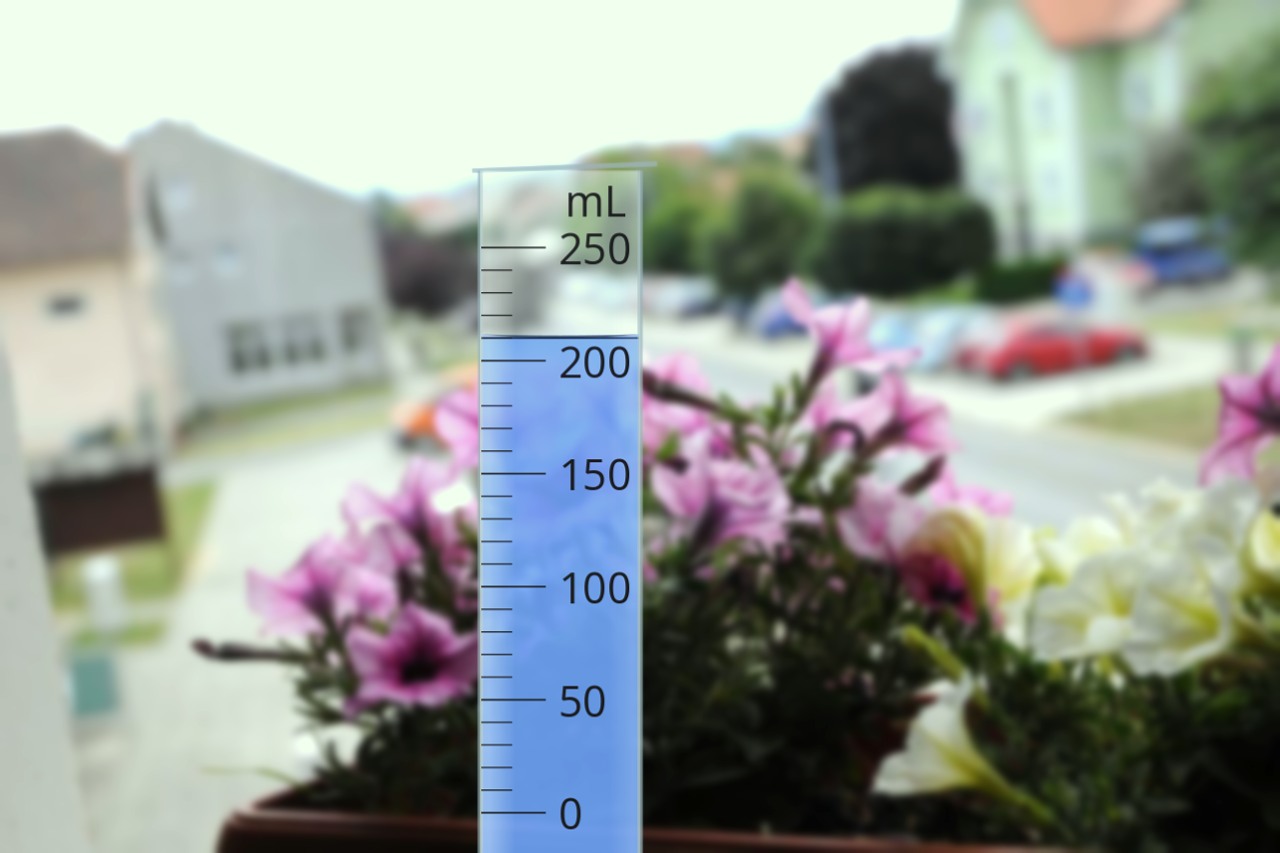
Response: 210
